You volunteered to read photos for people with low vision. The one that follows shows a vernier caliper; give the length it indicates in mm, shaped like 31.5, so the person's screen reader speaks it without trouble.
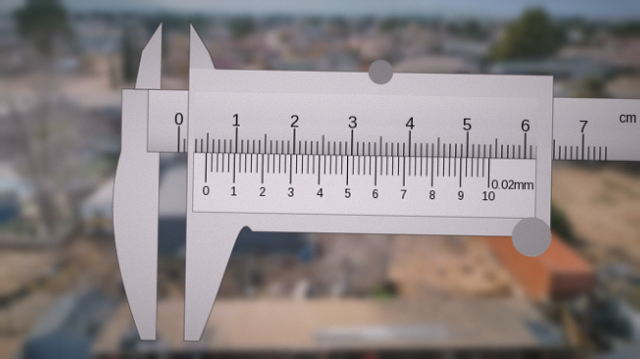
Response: 4.8
